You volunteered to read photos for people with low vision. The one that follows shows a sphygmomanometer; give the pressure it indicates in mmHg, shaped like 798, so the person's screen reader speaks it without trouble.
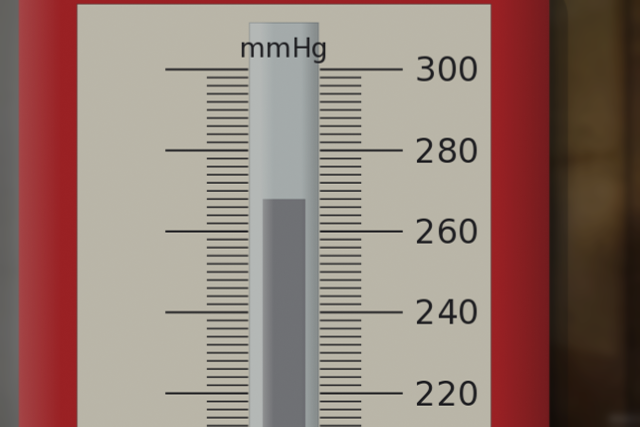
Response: 268
